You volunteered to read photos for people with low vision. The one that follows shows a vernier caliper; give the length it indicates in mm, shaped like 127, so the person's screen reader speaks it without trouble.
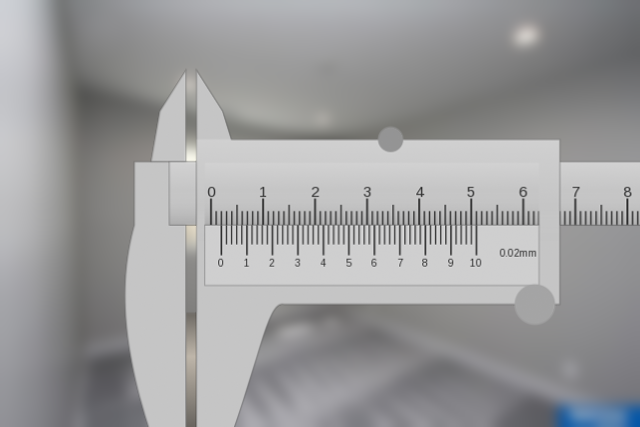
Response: 2.0
